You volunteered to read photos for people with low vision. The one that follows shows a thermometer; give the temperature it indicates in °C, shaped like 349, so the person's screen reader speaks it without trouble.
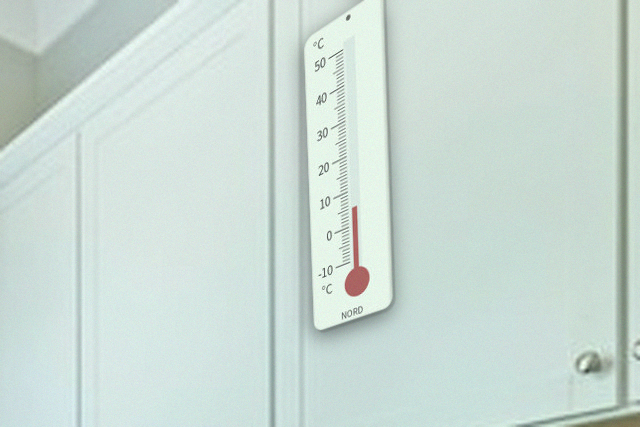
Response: 5
